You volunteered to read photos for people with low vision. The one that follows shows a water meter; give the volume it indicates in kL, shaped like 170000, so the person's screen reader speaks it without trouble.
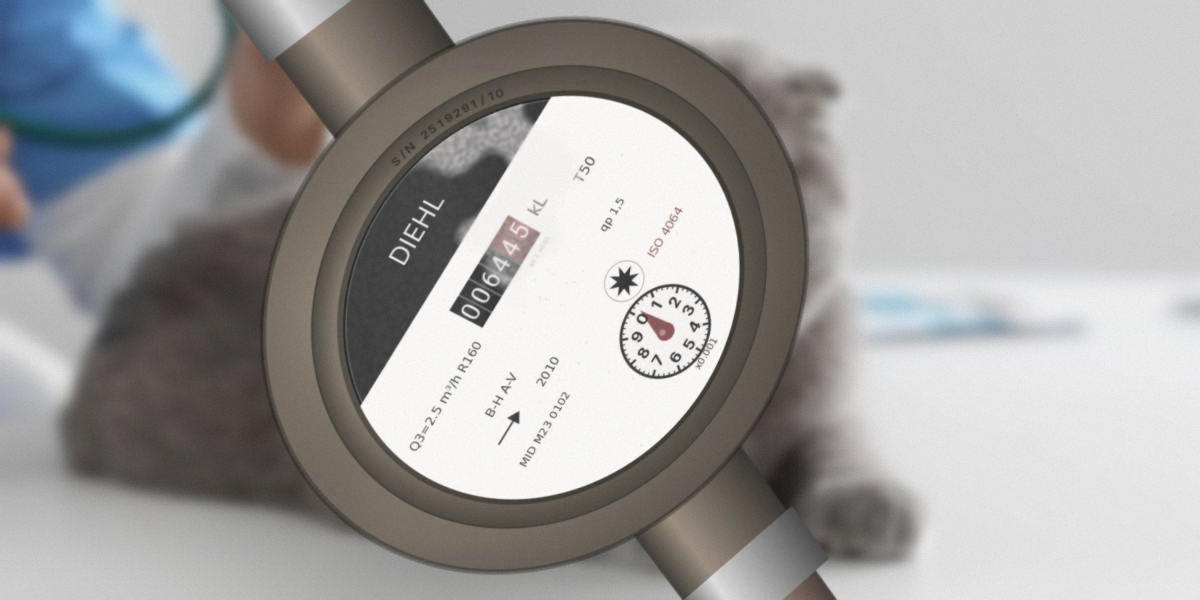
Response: 64.450
